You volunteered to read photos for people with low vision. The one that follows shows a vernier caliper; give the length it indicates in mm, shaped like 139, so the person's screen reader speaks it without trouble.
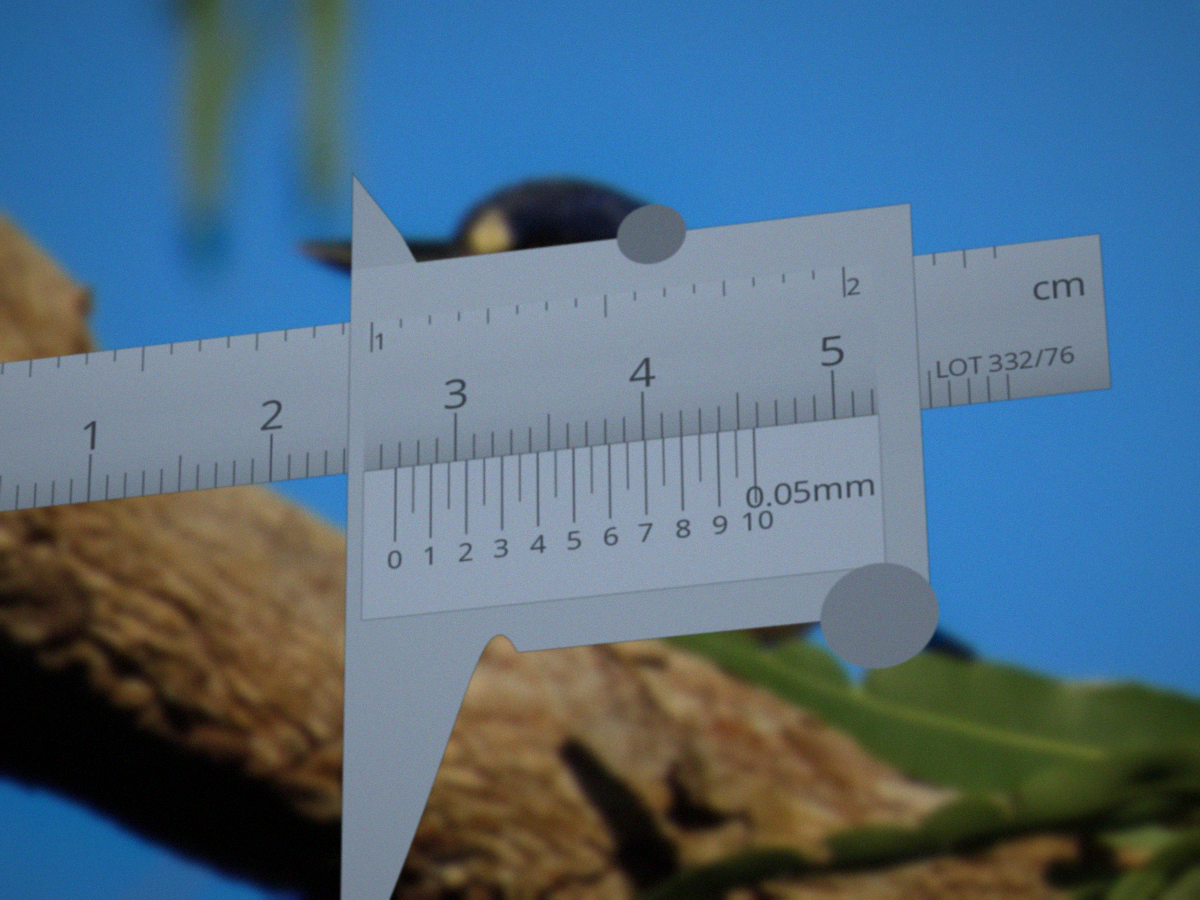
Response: 26.8
